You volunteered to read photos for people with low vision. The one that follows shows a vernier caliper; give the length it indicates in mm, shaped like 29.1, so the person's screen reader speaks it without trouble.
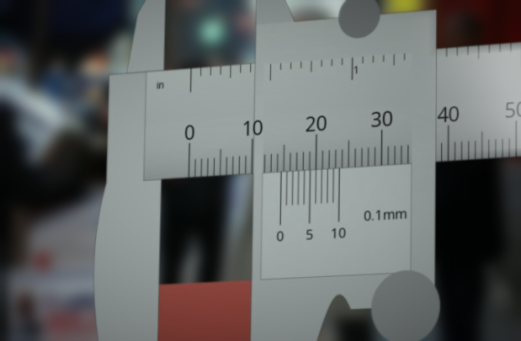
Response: 14.6
